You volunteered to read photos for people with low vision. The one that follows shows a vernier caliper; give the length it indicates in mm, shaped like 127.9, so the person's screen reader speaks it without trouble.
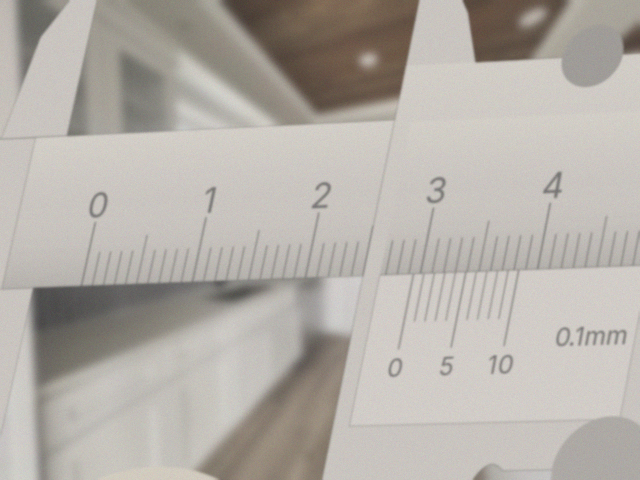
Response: 29.4
